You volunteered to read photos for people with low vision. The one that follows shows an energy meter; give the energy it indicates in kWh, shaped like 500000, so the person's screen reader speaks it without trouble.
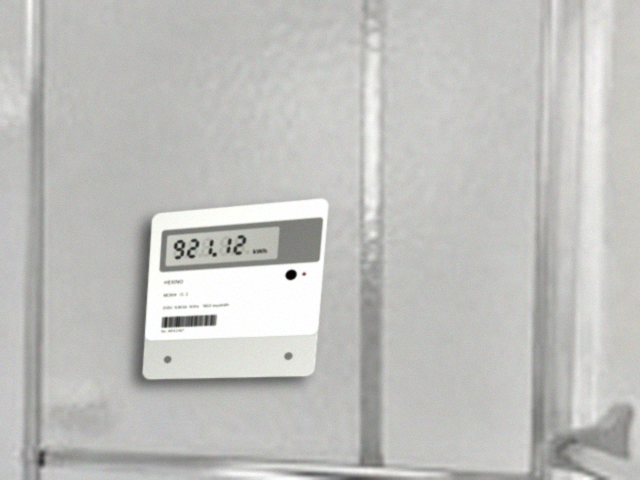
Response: 921.12
